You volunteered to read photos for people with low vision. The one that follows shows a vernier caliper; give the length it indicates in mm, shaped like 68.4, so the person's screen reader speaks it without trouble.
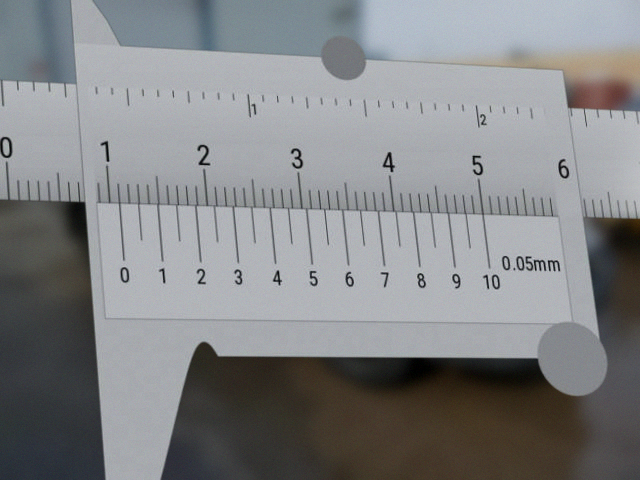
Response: 11.0
